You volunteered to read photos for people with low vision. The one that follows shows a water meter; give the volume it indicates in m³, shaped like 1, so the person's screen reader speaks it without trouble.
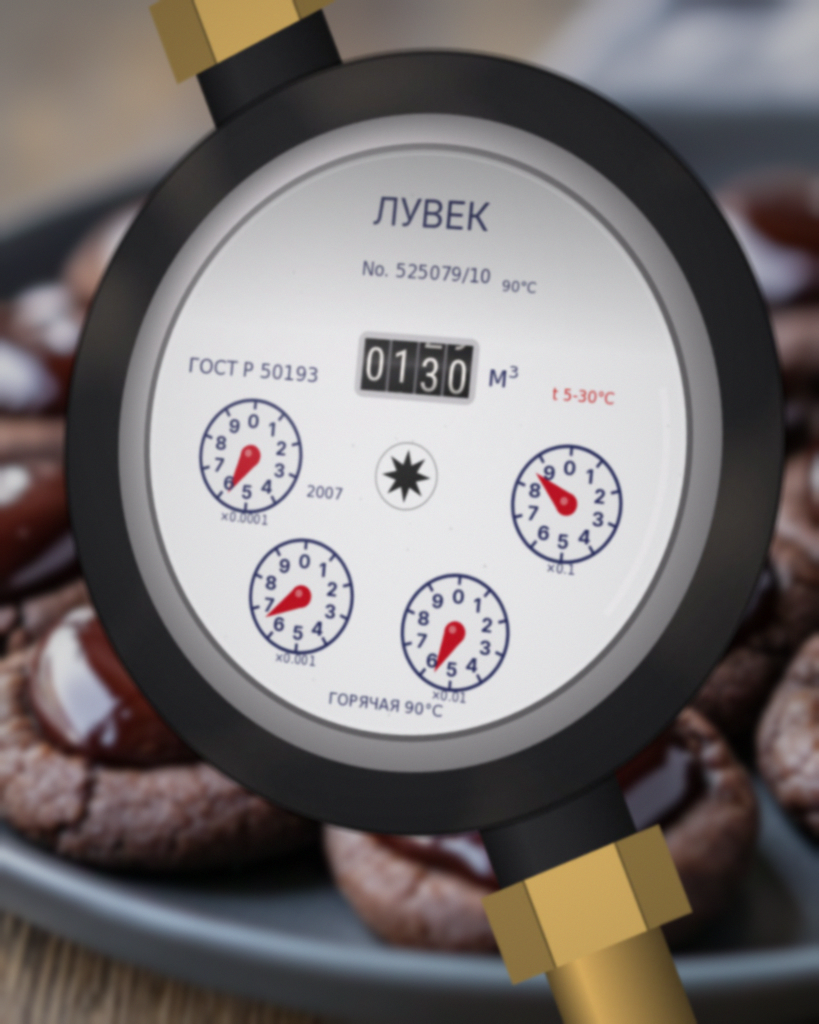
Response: 129.8565
